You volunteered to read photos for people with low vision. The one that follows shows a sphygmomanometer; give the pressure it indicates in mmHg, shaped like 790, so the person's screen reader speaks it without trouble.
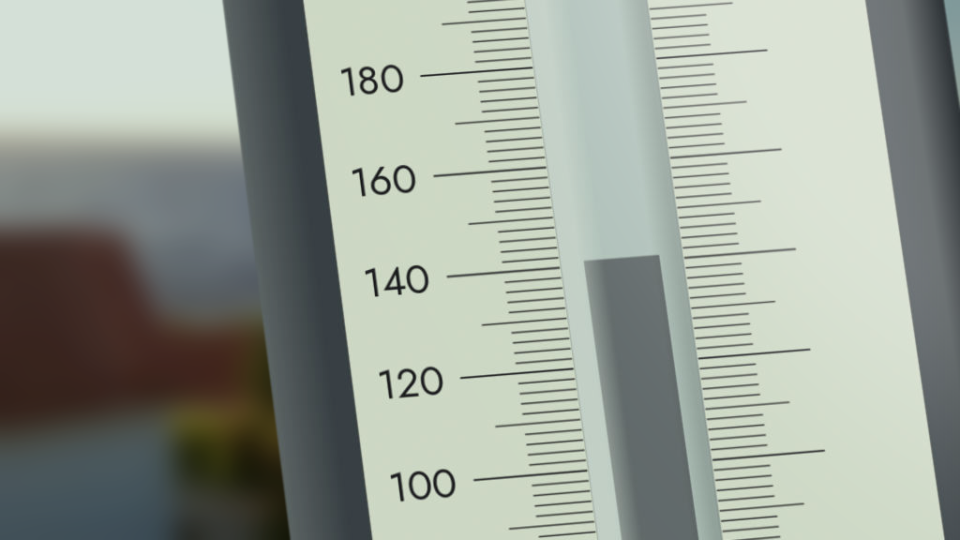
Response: 141
